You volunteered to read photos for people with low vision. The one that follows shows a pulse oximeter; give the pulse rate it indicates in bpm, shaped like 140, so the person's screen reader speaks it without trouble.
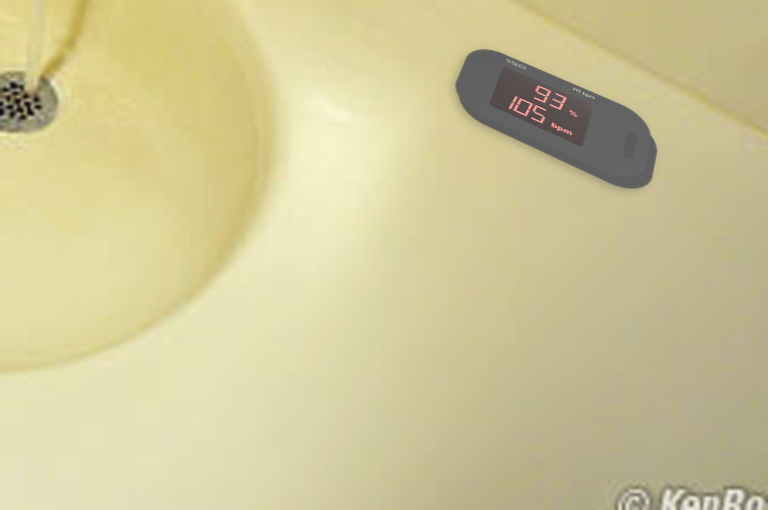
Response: 105
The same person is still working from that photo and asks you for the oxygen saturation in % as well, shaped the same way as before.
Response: 93
